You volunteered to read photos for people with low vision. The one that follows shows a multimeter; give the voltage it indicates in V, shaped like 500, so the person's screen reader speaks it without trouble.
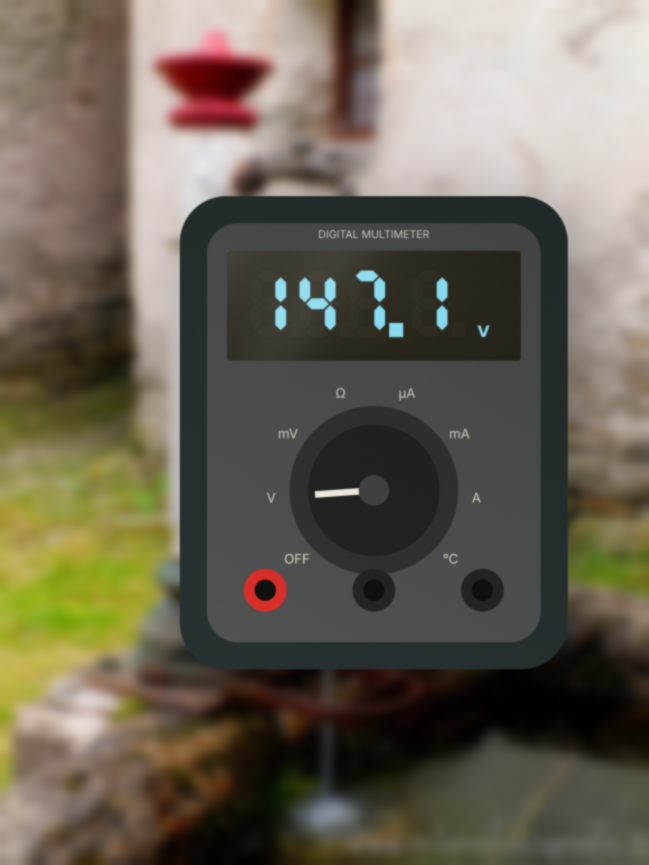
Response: 147.1
